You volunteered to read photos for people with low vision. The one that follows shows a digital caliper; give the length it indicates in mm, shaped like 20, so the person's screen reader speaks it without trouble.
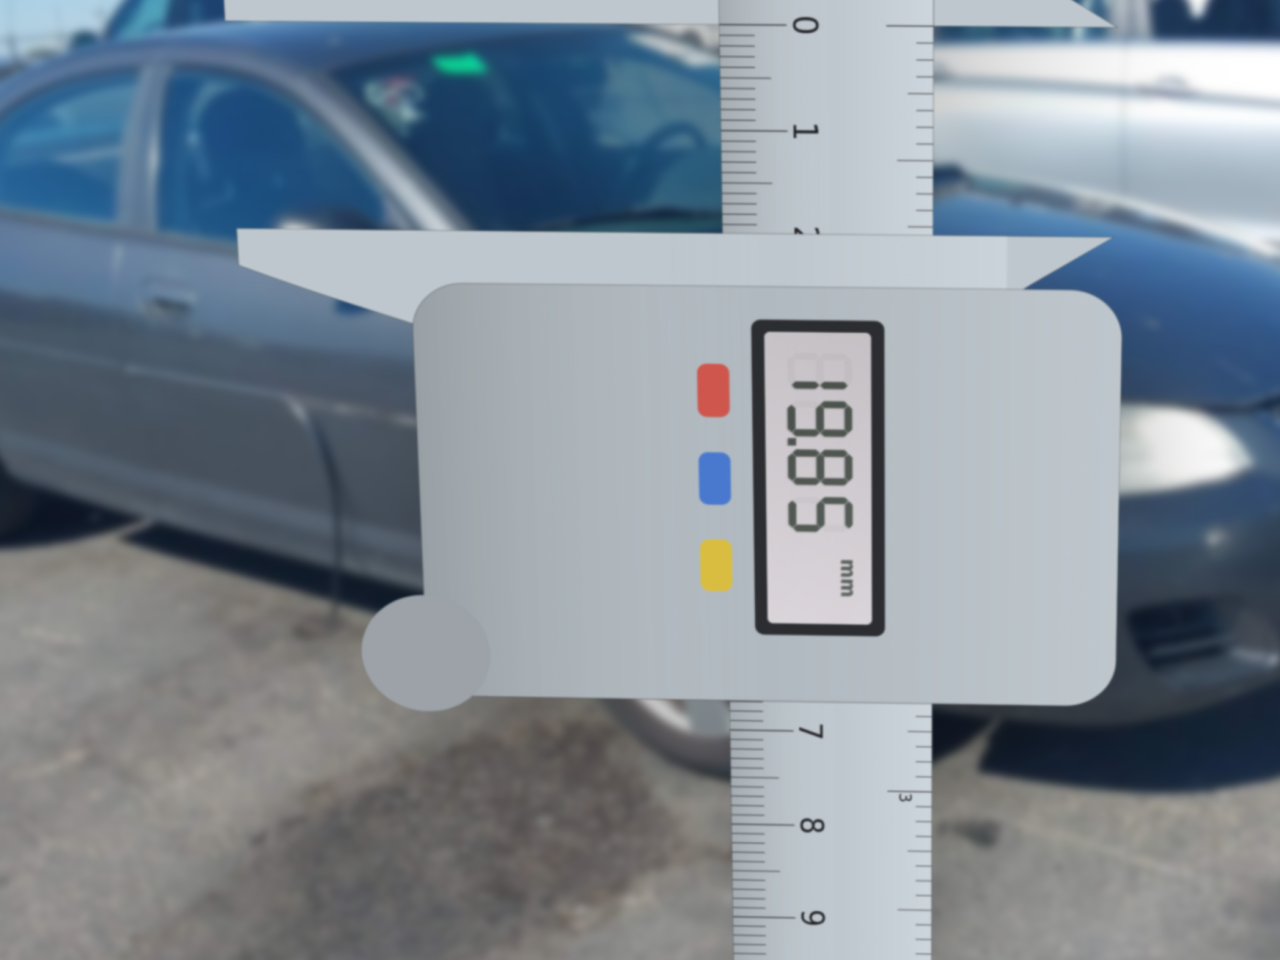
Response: 19.85
